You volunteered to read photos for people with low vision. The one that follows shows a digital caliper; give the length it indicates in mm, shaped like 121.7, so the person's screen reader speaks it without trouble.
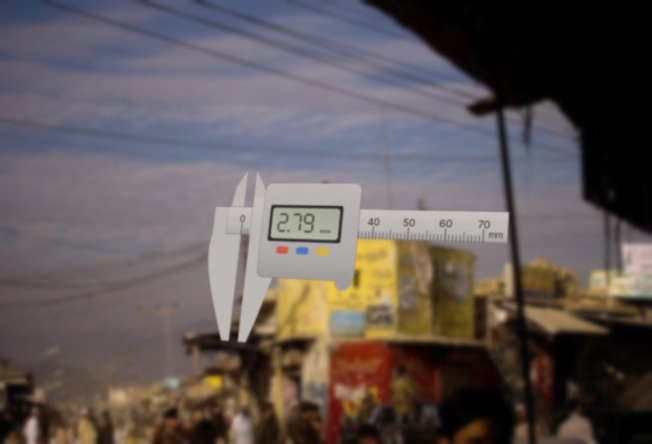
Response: 2.79
